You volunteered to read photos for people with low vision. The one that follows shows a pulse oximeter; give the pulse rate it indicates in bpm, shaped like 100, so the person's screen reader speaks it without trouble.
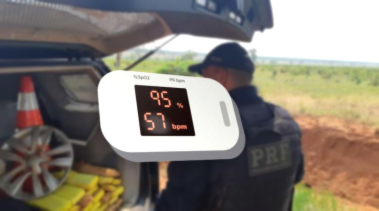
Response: 57
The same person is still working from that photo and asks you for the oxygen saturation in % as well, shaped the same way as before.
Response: 95
